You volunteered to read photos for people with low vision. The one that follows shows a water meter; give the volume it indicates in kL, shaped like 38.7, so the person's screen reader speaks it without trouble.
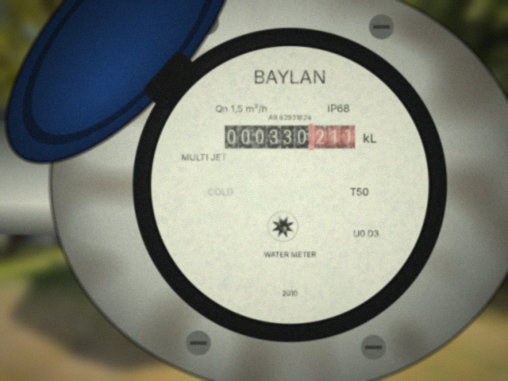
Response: 330.211
